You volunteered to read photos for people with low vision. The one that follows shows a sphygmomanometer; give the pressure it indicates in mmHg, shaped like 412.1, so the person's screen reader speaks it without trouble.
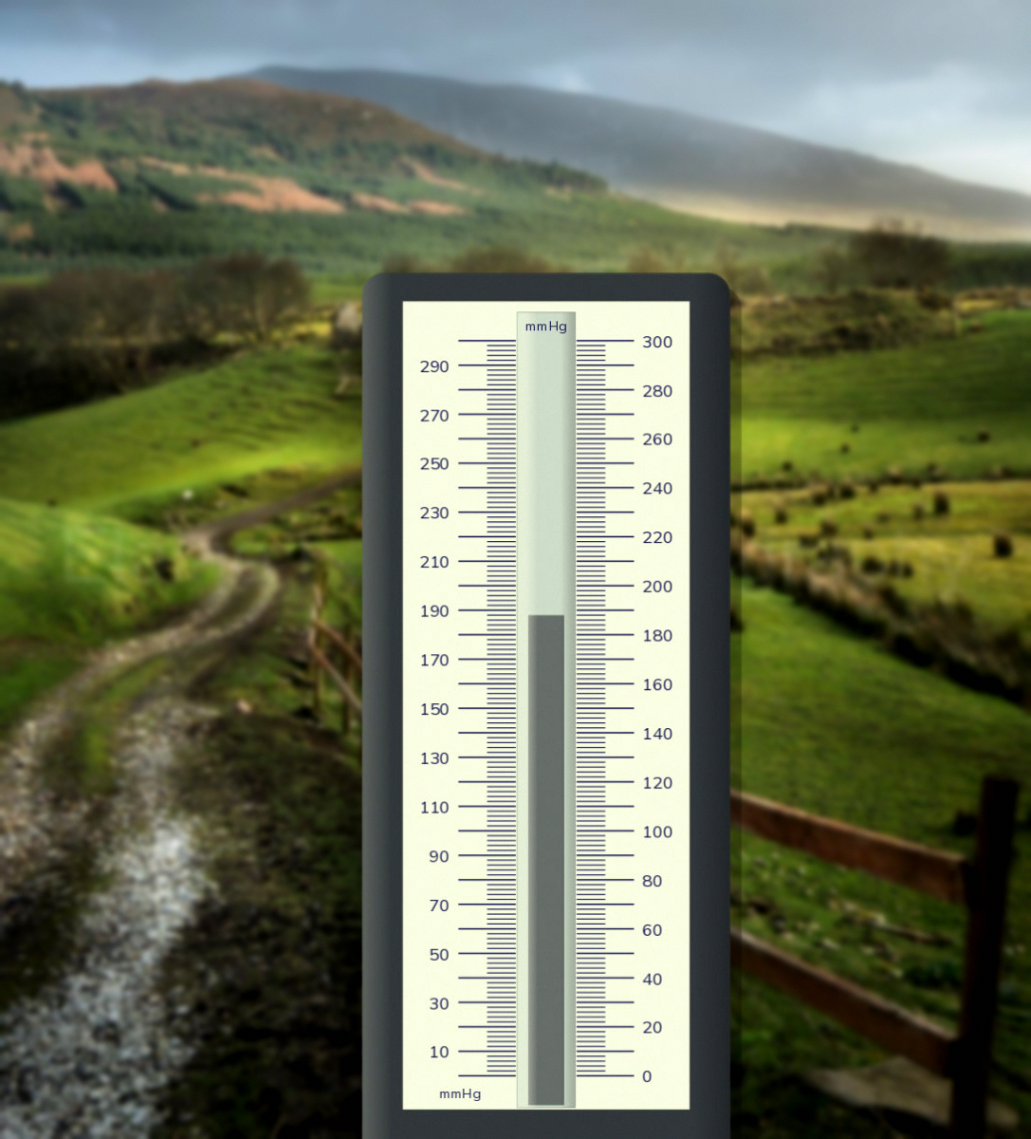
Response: 188
